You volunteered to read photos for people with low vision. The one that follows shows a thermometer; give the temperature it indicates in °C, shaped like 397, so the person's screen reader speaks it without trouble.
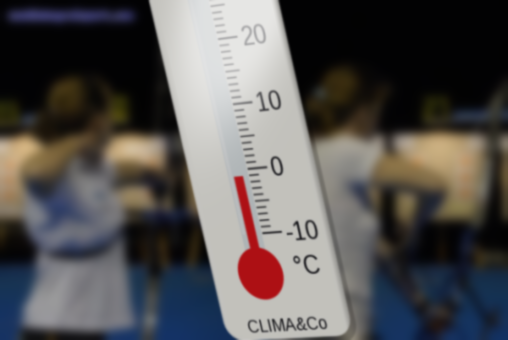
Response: -1
